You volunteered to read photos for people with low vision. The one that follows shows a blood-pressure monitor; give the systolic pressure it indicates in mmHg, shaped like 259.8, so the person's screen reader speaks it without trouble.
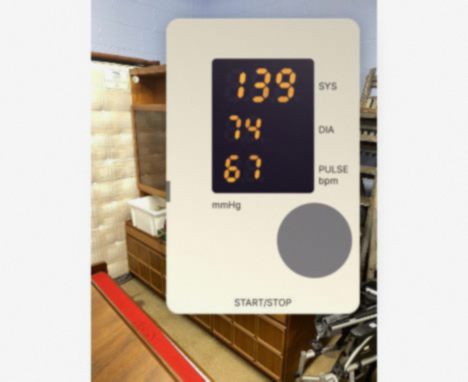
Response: 139
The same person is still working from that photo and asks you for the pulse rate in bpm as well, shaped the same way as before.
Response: 67
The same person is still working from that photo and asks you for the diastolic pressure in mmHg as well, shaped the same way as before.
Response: 74
